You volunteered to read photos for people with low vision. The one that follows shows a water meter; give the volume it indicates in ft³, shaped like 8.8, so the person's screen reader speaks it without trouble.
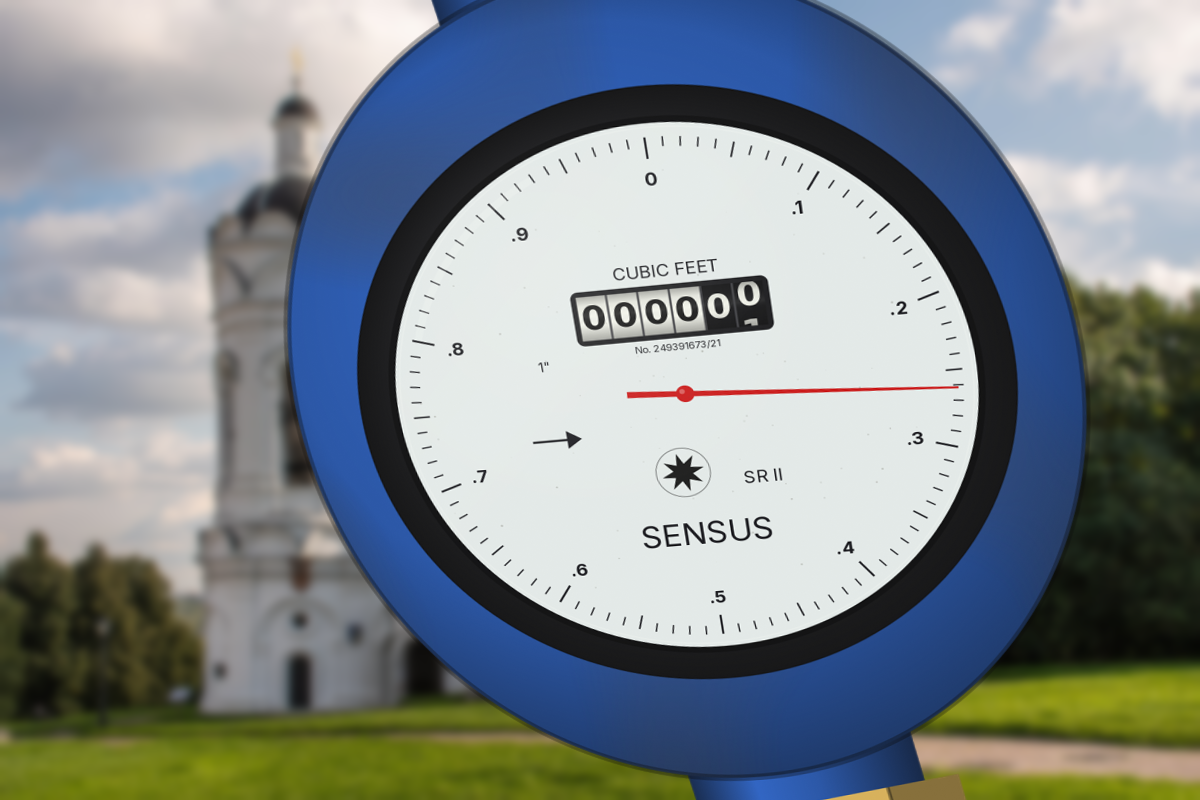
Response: 0.26
